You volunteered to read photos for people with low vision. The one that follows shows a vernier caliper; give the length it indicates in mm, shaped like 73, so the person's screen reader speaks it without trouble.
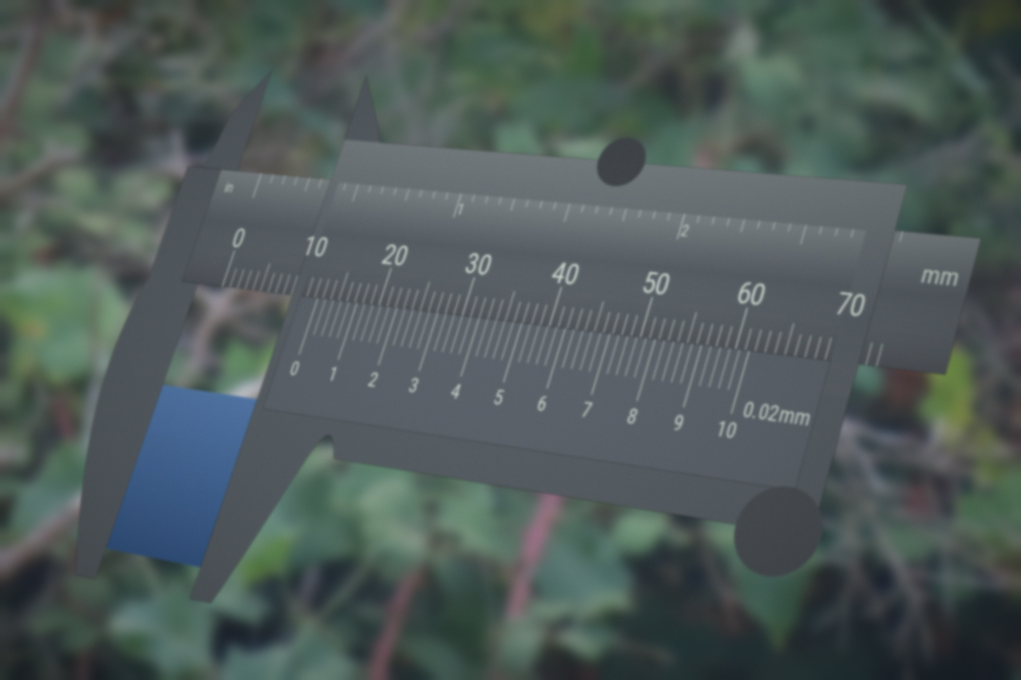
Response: 12.4
